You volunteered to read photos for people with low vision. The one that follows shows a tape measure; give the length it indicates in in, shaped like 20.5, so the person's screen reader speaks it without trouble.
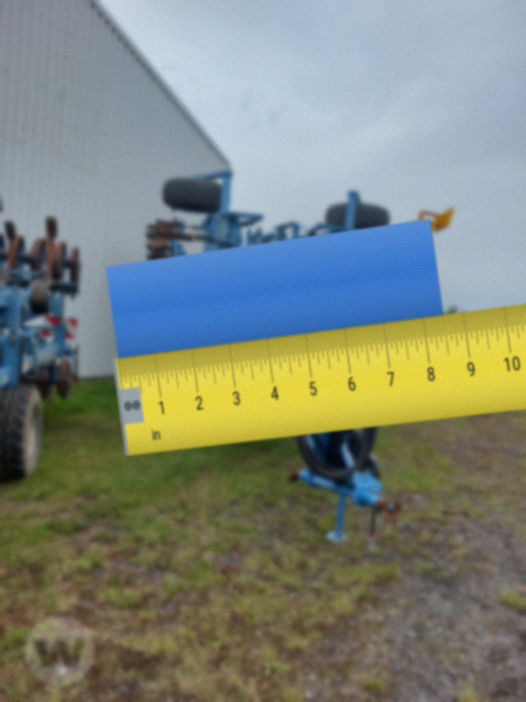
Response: 8.5
